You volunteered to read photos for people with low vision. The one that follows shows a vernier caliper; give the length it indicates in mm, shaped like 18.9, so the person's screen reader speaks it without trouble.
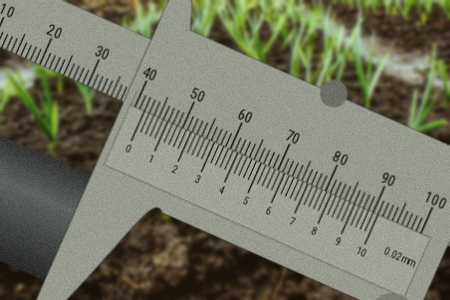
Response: 42.0
